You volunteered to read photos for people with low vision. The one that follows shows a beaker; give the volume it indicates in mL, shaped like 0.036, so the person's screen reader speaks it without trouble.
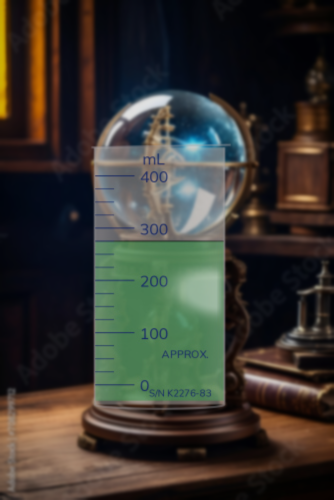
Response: 275
